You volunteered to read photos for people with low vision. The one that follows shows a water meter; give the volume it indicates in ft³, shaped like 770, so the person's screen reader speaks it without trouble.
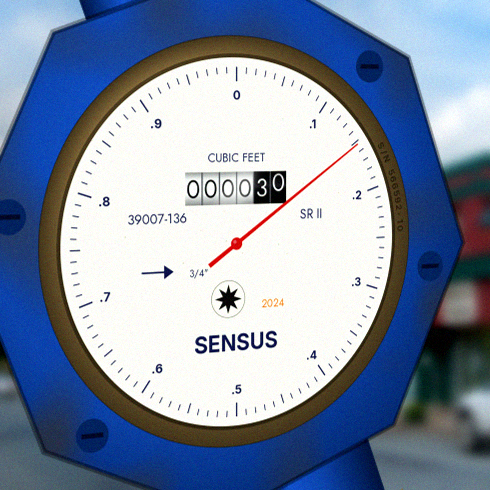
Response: 30.15
